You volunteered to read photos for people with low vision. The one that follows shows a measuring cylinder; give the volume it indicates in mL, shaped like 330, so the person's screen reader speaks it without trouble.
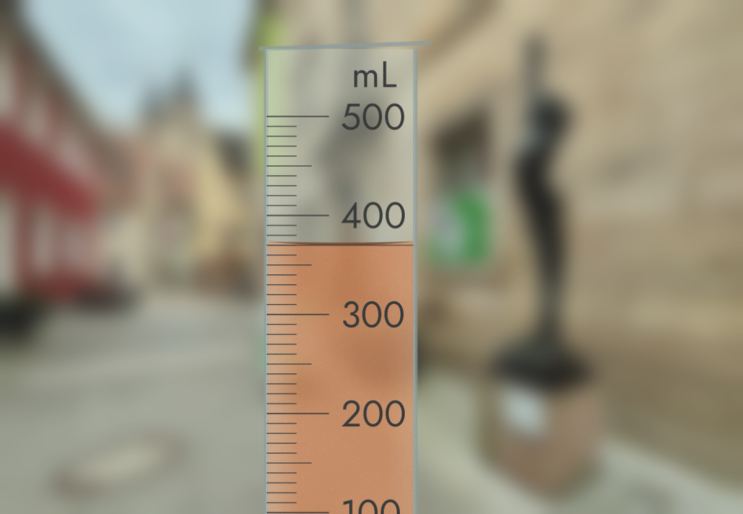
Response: 370
